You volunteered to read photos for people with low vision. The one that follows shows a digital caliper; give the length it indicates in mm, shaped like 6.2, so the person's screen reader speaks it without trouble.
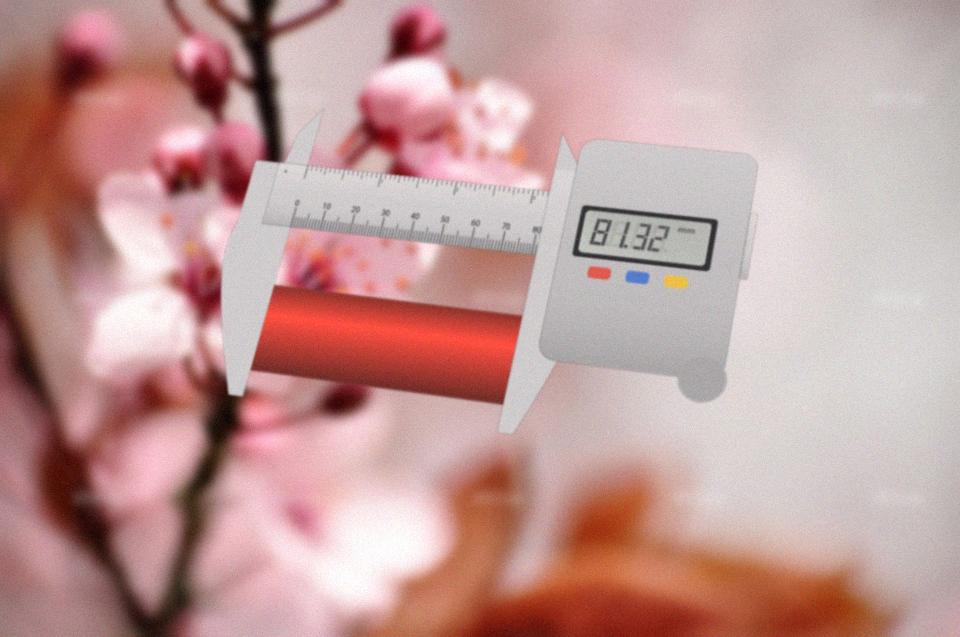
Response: 81.32
